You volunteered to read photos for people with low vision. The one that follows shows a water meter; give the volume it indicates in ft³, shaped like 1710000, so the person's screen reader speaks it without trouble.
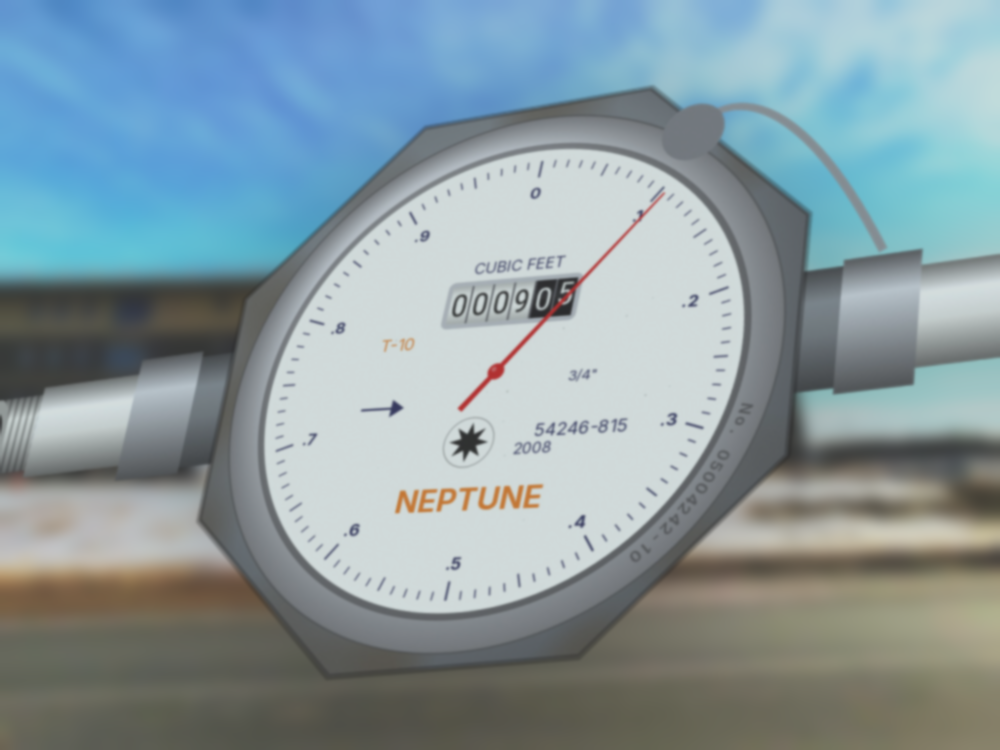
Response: 905.10
